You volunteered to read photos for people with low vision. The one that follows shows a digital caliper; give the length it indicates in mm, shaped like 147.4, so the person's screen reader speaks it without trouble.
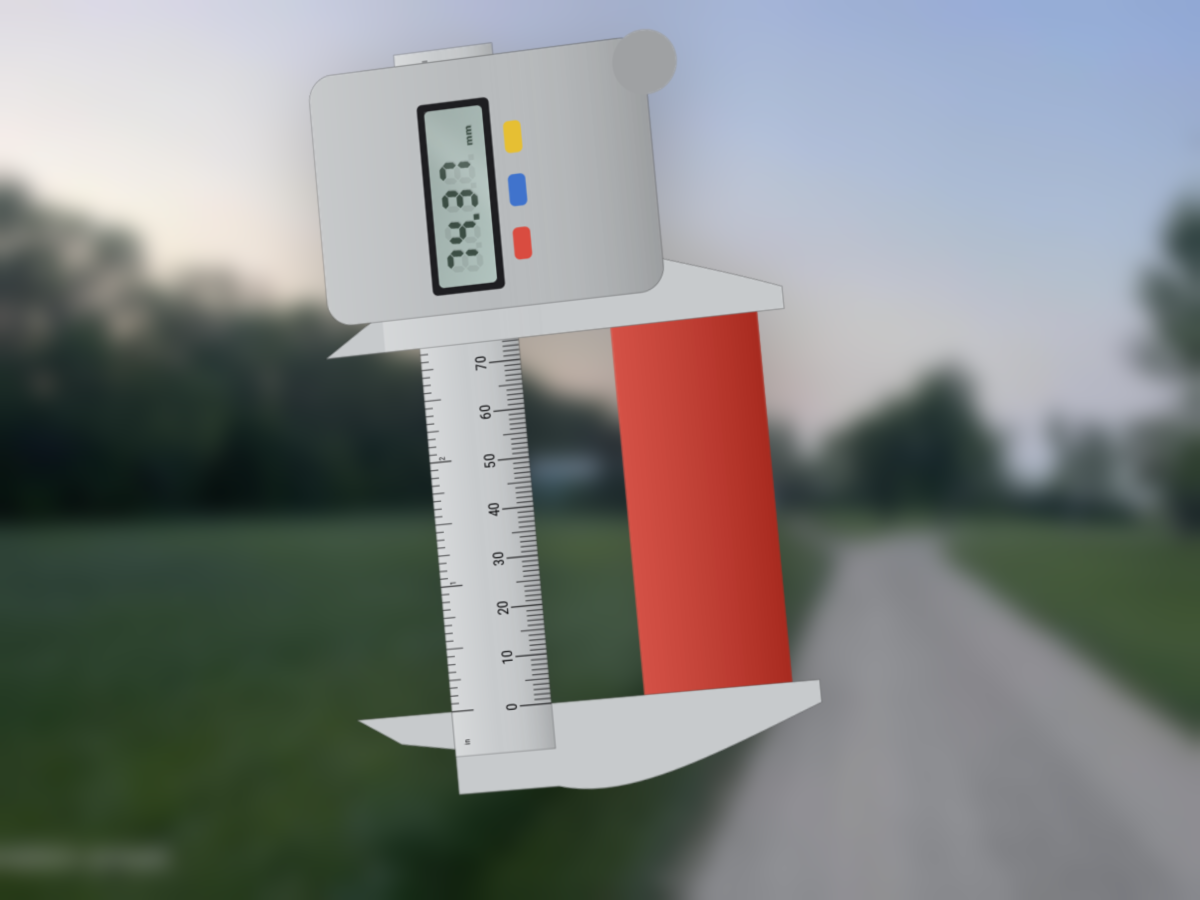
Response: 74.37
